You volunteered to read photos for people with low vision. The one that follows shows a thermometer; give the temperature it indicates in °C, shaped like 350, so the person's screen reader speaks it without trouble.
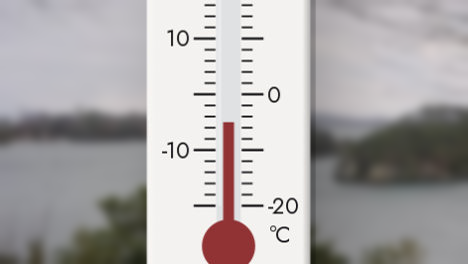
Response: -5
